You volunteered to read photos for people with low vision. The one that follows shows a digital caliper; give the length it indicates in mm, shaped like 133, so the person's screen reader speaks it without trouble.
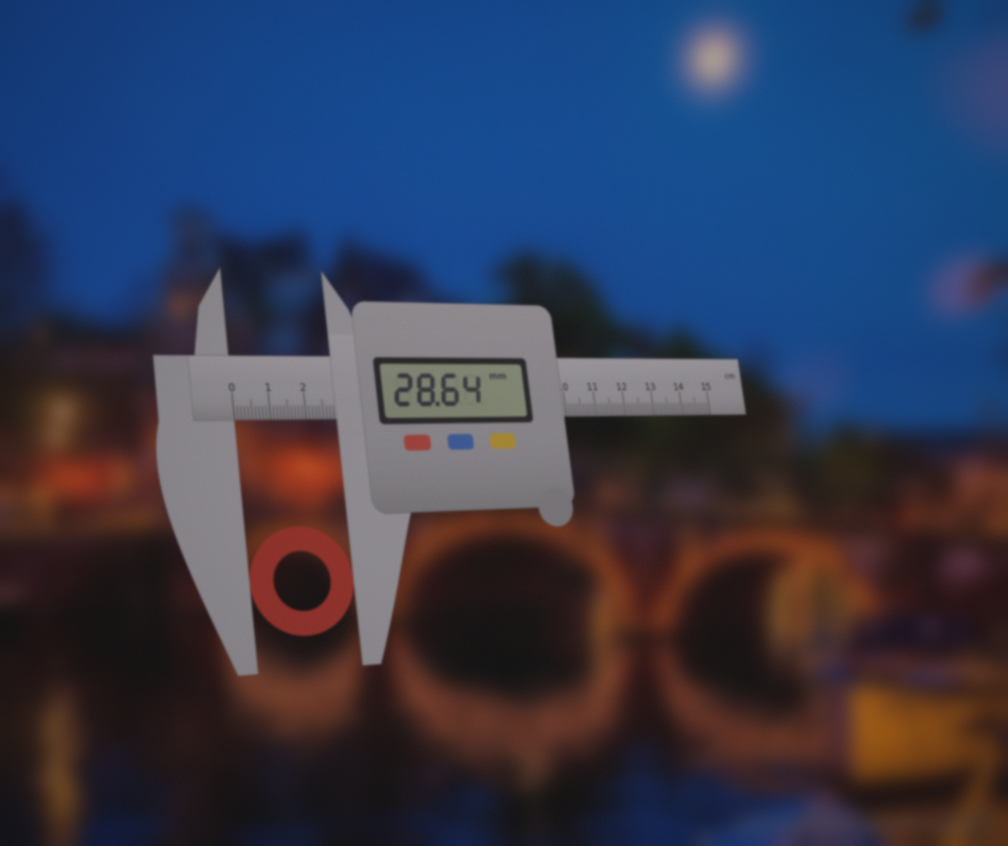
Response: 28.64
